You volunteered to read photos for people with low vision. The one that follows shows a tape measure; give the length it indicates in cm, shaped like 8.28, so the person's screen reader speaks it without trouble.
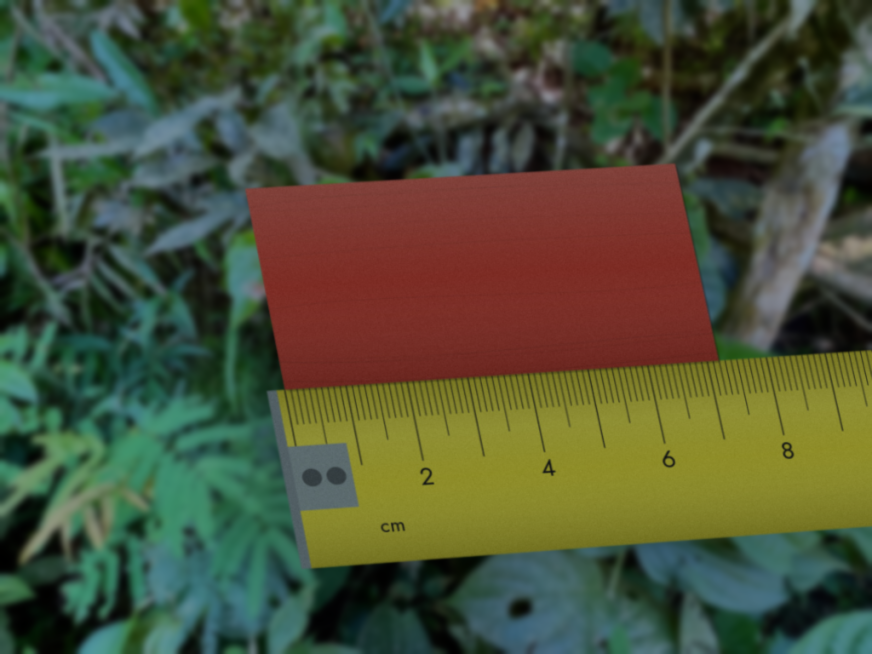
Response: 7.2
